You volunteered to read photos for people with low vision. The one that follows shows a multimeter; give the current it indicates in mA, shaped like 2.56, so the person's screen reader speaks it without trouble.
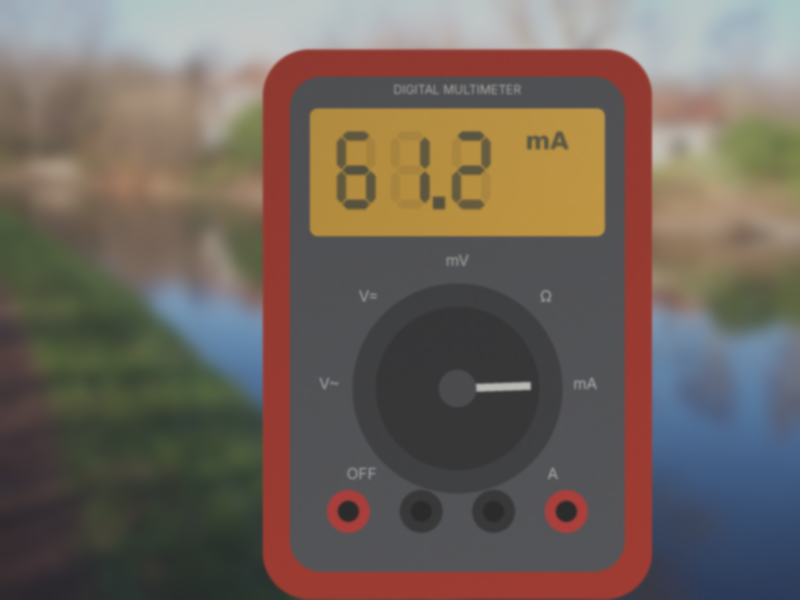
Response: 61.2
